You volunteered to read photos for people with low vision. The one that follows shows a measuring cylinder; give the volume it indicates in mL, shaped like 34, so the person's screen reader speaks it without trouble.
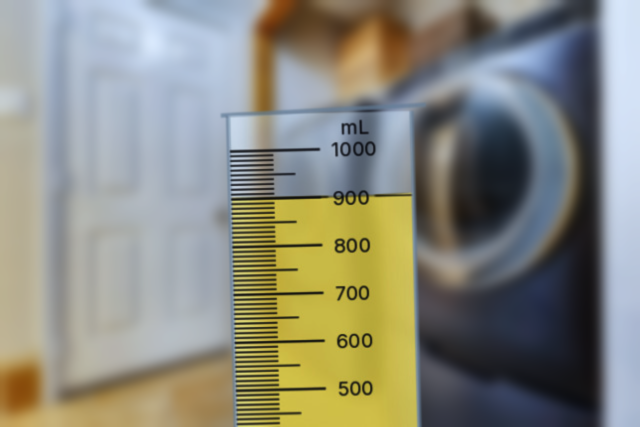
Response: 900
